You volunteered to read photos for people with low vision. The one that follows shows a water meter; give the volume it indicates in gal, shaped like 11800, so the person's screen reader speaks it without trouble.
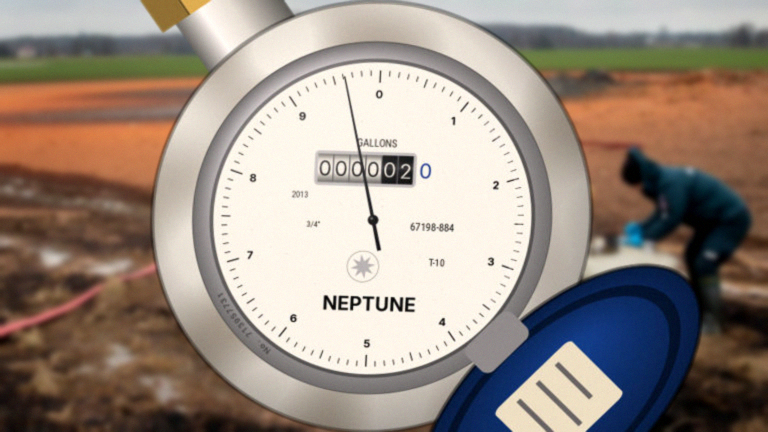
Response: 19.6
